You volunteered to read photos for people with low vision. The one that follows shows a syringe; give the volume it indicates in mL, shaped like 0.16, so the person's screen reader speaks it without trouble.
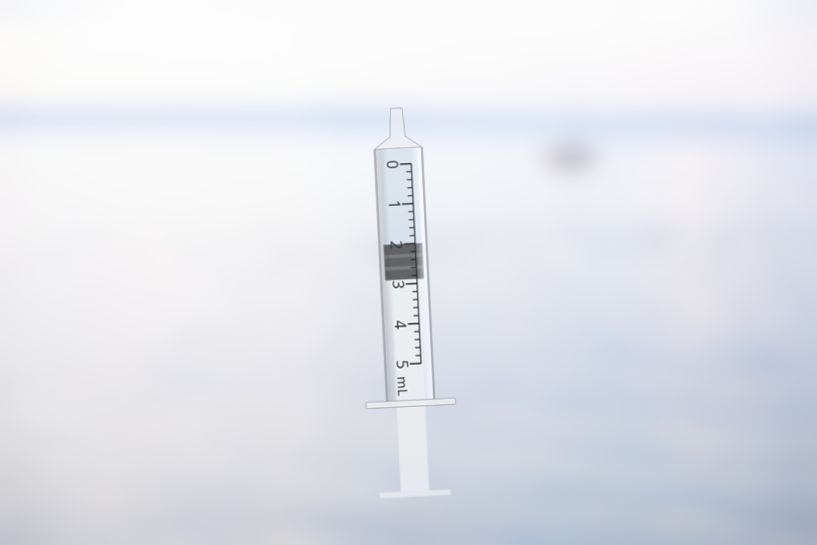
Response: 2
